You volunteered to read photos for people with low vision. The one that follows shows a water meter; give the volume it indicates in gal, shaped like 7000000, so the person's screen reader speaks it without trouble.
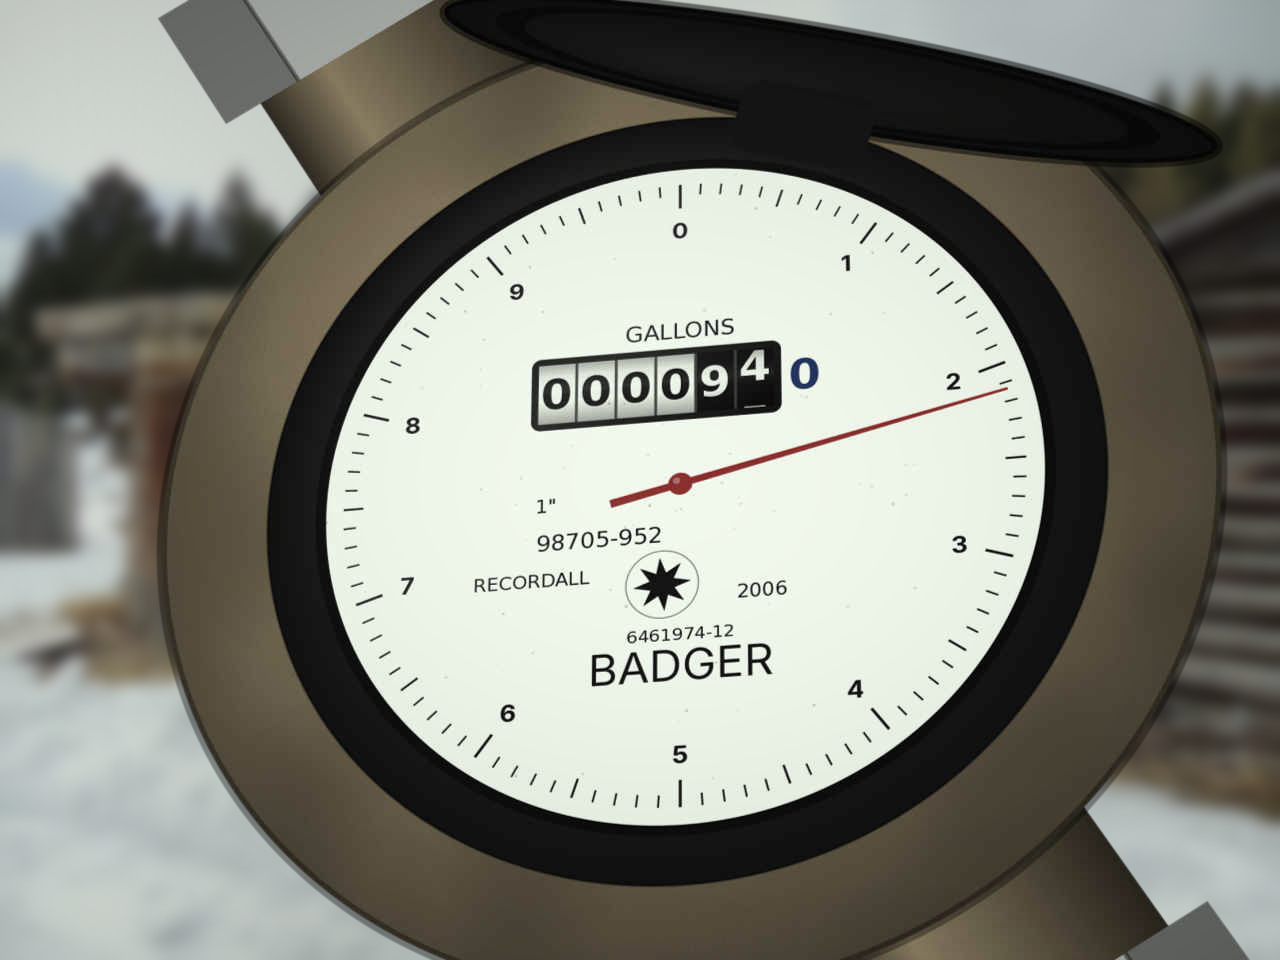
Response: 942.1
